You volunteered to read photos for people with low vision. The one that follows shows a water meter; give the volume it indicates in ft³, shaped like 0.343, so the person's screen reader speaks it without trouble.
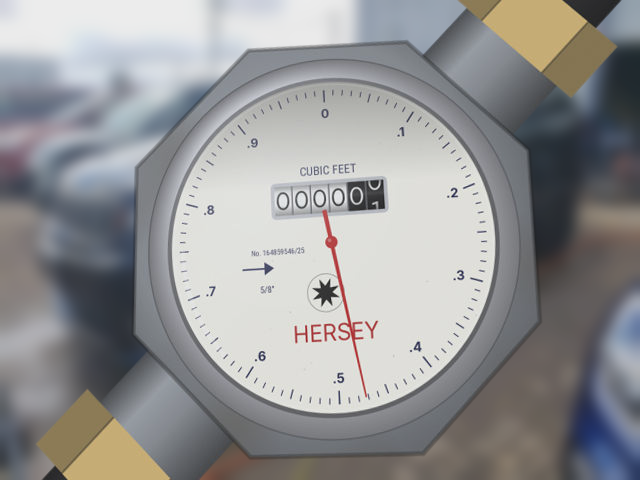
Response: 0.47
